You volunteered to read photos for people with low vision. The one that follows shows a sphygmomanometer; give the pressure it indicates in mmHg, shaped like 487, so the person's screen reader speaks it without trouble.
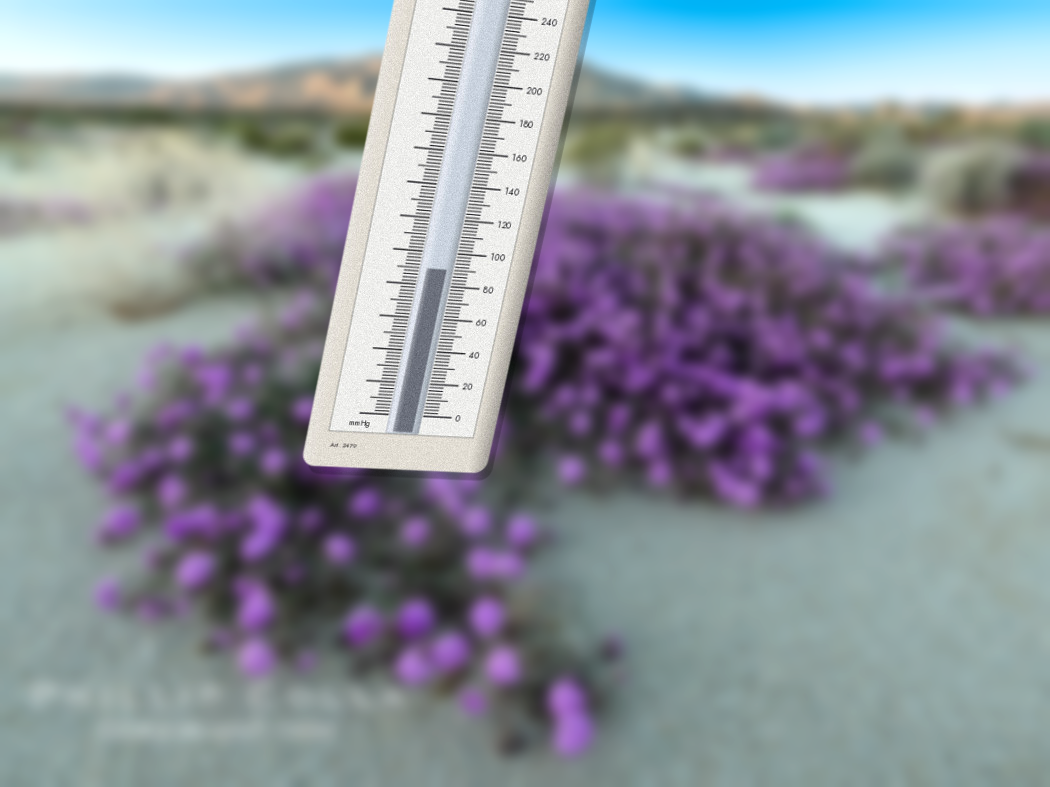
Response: 90
